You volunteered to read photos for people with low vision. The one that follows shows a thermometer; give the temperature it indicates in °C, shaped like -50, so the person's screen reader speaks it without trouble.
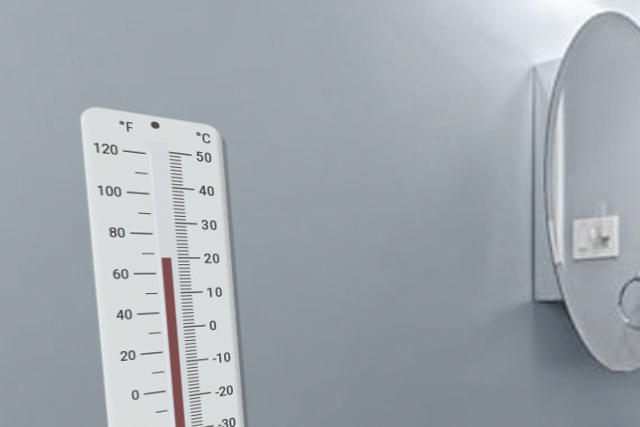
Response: 20
